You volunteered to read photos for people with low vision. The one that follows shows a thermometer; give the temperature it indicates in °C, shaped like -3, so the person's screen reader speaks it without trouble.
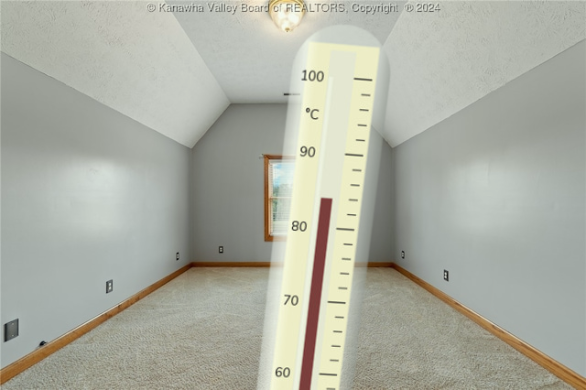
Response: 84
